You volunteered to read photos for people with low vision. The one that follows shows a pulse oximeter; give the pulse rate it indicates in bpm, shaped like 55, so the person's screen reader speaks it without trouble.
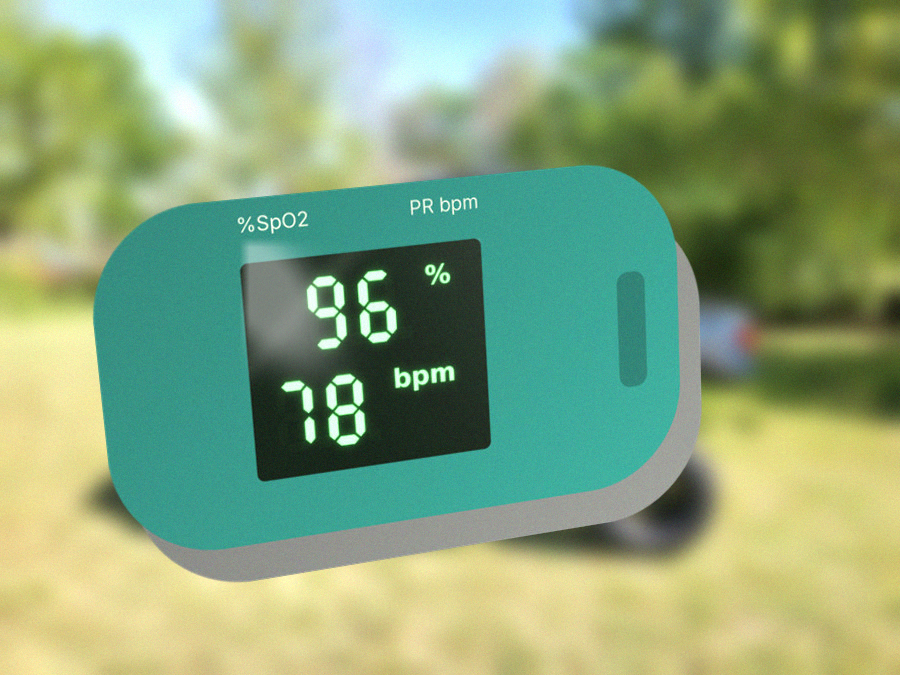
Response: 78
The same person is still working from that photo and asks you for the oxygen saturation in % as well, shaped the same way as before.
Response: 96
